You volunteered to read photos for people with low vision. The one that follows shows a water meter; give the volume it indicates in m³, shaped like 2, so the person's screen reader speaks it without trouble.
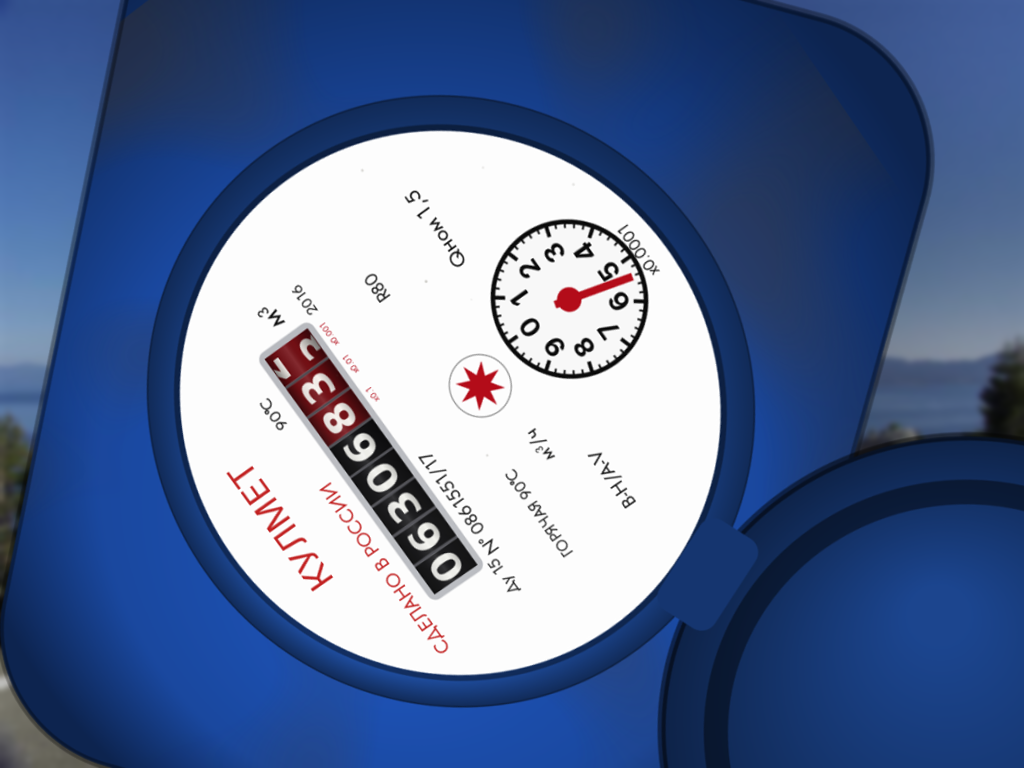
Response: 6306.8325
